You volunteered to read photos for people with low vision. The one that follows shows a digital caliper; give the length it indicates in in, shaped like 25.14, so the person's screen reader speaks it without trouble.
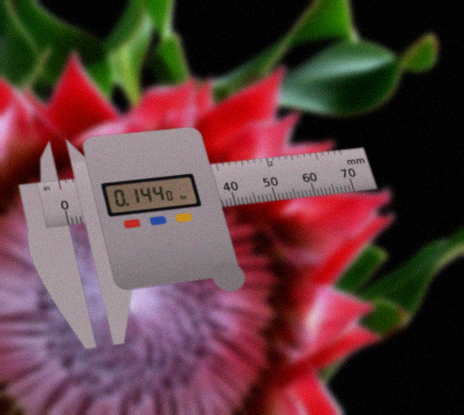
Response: 0.1440
